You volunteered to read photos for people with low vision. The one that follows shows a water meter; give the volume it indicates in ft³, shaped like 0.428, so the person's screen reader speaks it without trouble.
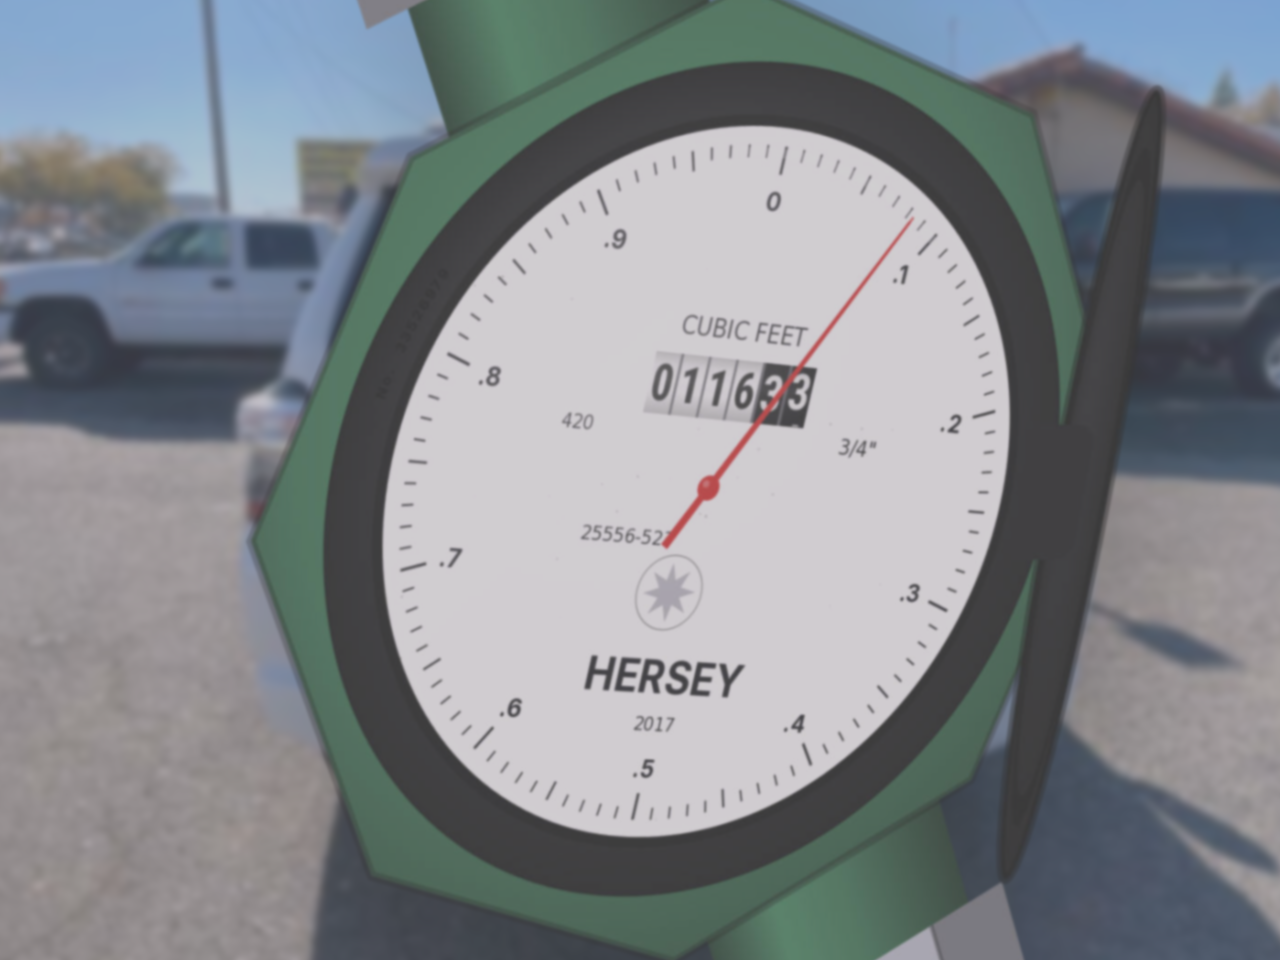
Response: 11633.08
